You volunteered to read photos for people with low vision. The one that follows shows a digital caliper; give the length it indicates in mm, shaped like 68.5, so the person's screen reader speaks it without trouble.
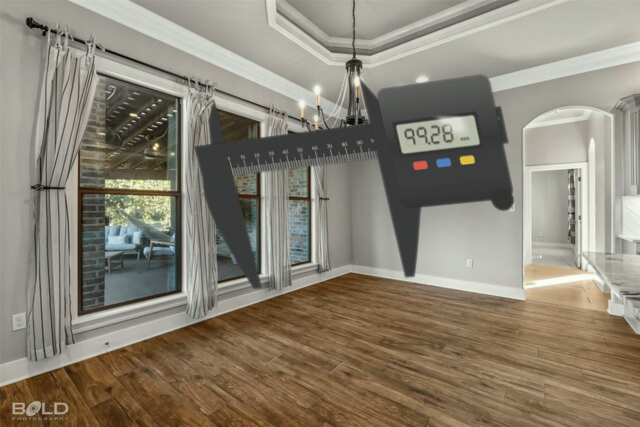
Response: 99.28
